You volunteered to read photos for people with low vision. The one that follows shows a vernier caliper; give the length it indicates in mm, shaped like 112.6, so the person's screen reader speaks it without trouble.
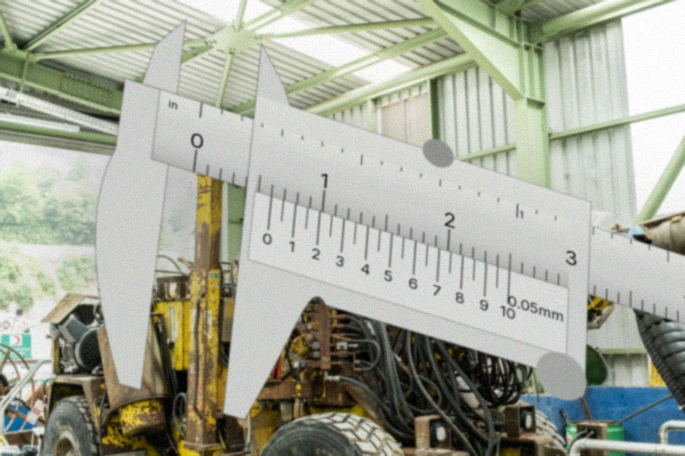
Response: 6.0
